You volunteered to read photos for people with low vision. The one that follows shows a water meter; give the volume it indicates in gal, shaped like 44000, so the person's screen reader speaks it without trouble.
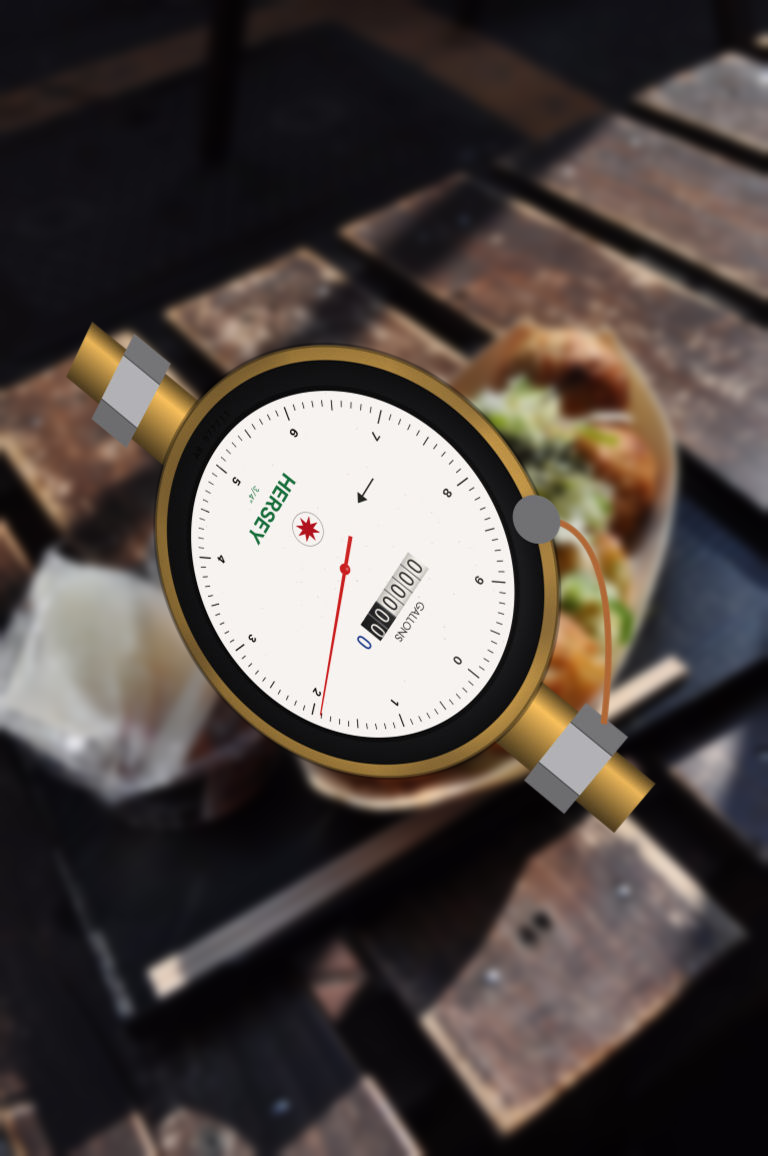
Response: 1.9
